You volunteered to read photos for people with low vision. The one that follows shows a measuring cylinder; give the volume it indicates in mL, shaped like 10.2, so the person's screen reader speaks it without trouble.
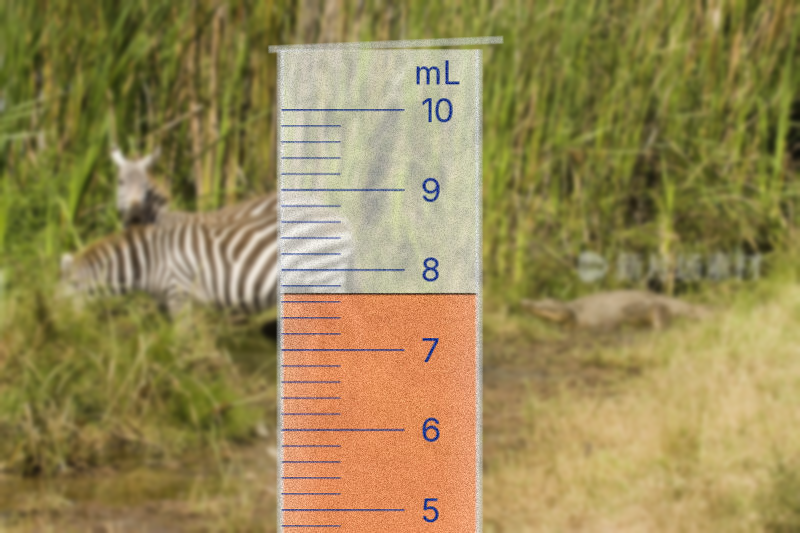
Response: 7.7
